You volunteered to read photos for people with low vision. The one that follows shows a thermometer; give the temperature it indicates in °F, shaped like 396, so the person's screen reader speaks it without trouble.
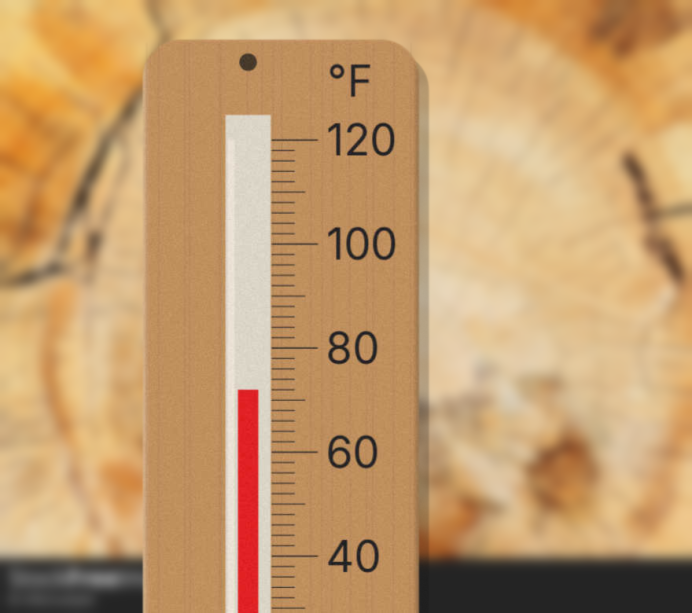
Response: 72
